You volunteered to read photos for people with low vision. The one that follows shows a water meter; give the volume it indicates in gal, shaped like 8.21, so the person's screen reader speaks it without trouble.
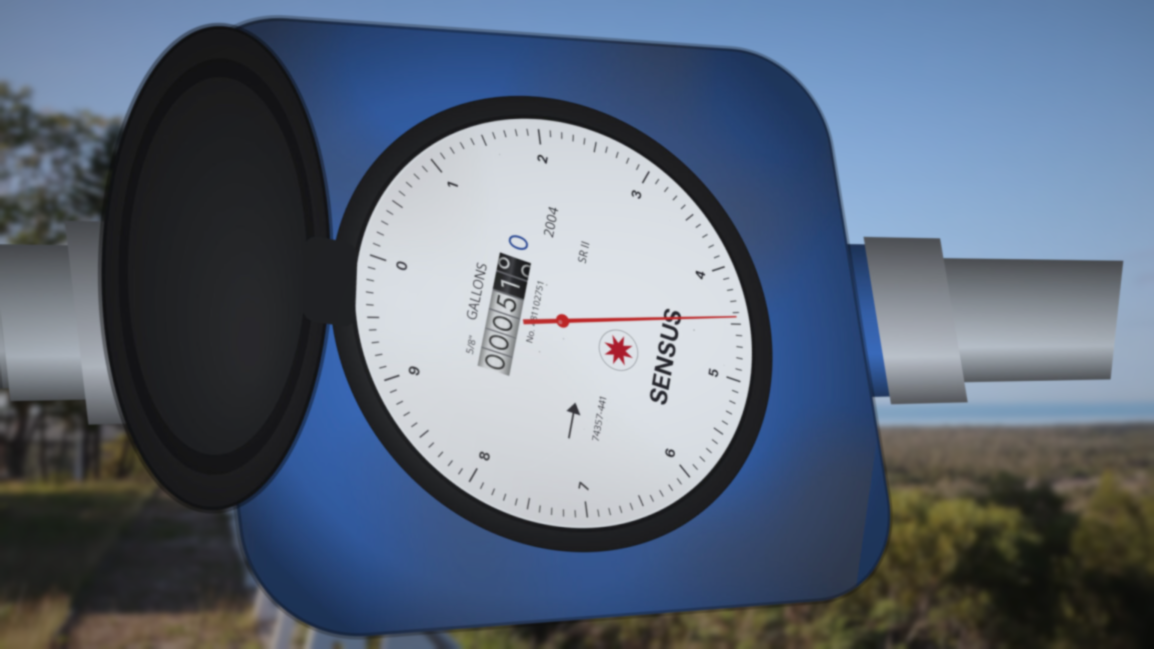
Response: 5184.4
